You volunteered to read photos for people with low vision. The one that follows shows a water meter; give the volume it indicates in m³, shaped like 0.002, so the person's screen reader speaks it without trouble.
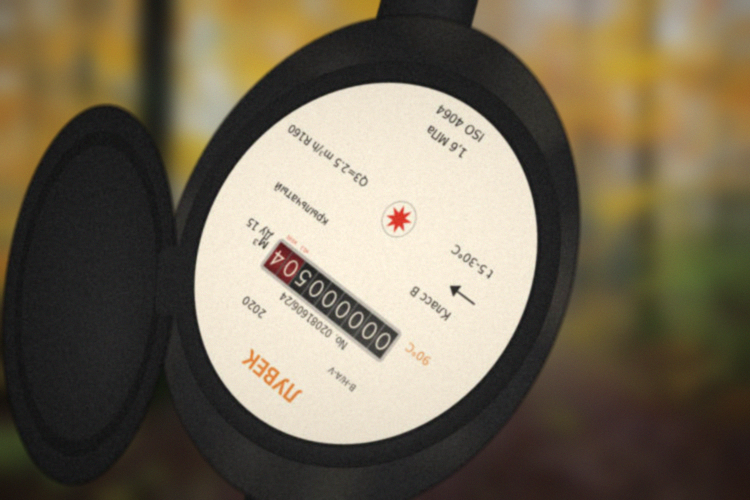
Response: 5.04
